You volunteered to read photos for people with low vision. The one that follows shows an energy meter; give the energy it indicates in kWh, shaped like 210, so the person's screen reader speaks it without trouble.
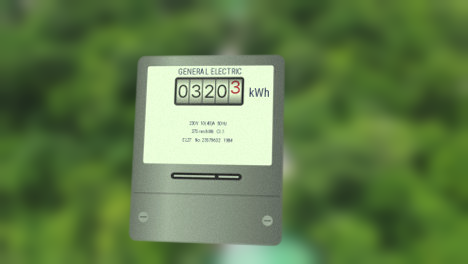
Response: 320.3
